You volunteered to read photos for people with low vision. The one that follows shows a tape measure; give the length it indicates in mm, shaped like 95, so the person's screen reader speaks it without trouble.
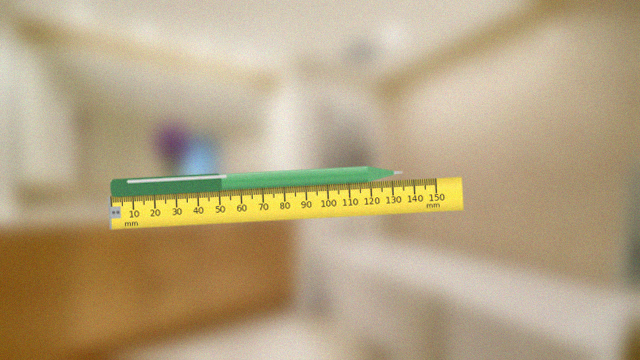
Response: 135
